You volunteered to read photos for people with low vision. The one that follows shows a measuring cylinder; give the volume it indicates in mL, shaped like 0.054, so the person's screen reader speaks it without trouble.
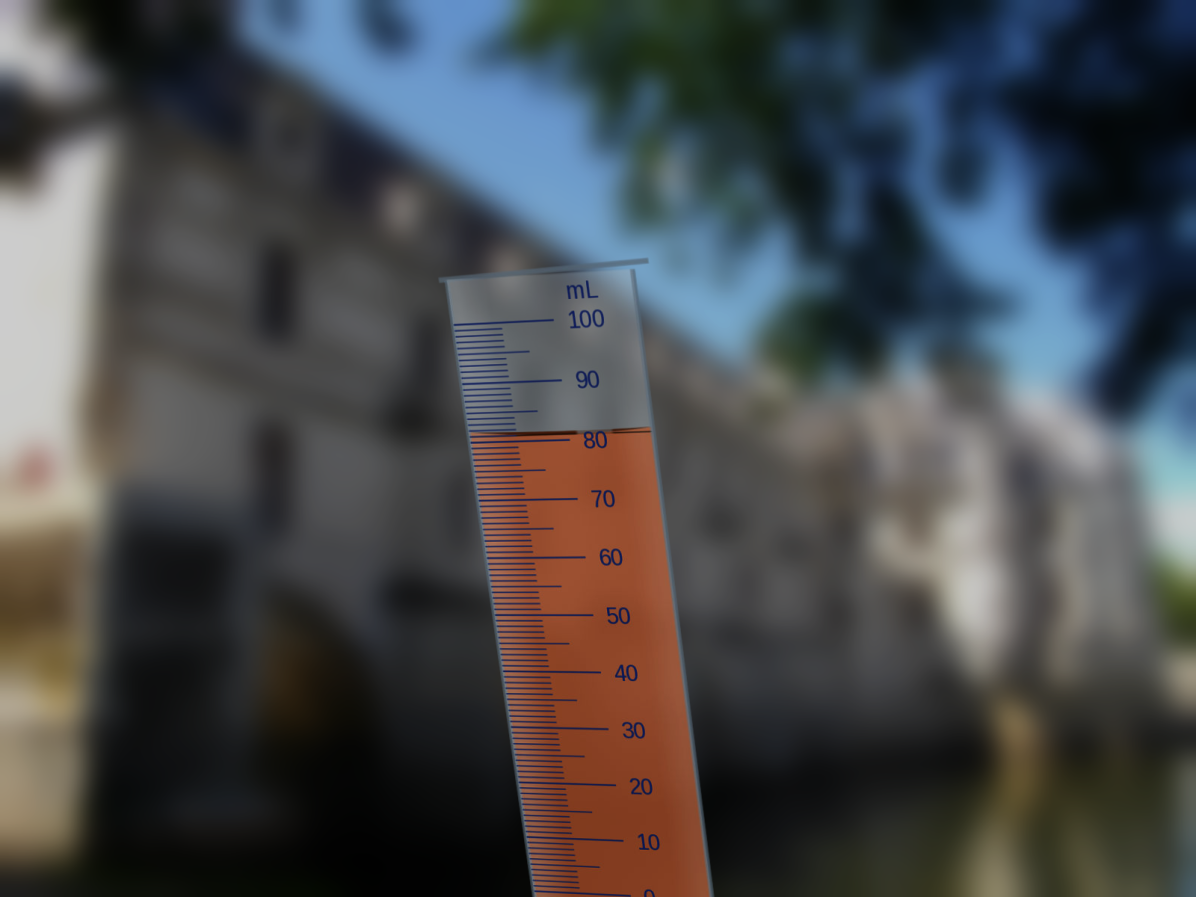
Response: 81
